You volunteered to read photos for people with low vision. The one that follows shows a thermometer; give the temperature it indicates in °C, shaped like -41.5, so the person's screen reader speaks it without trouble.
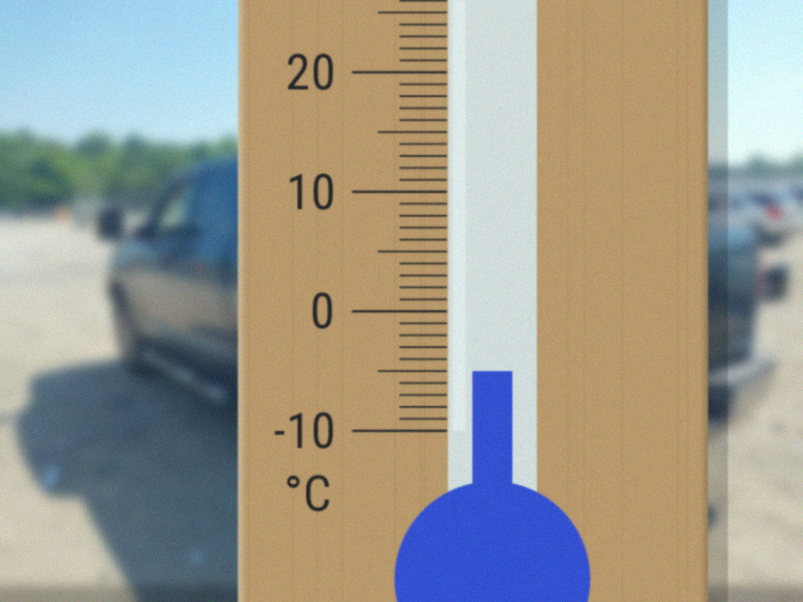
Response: -5
